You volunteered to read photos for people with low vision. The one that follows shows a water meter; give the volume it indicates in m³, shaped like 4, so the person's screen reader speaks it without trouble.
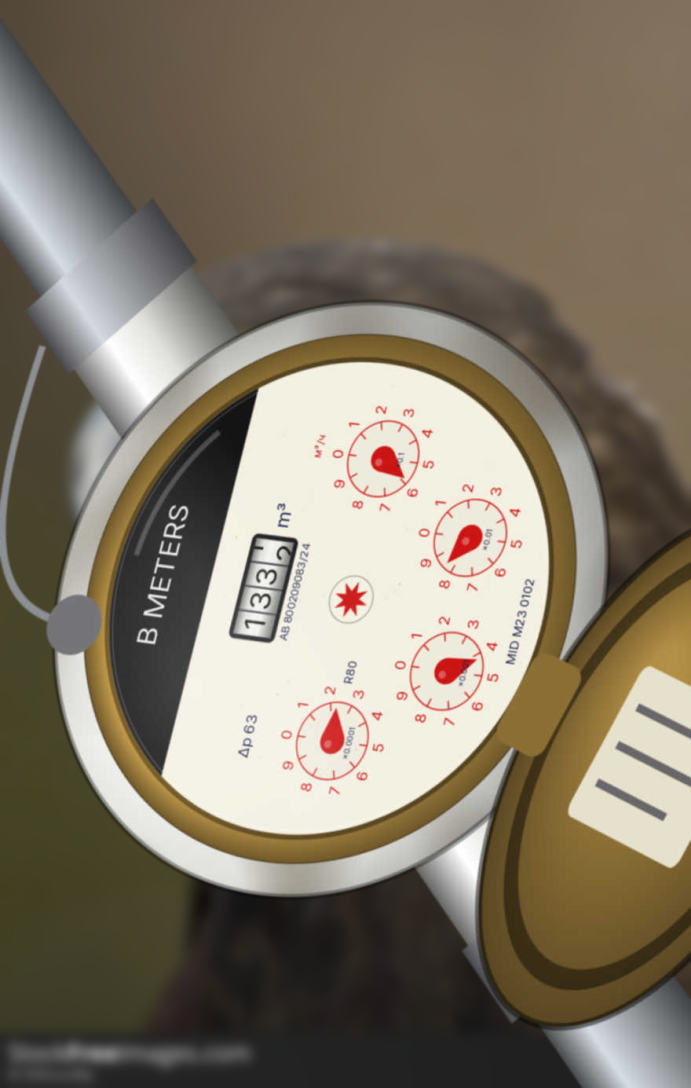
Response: 1331.5842
